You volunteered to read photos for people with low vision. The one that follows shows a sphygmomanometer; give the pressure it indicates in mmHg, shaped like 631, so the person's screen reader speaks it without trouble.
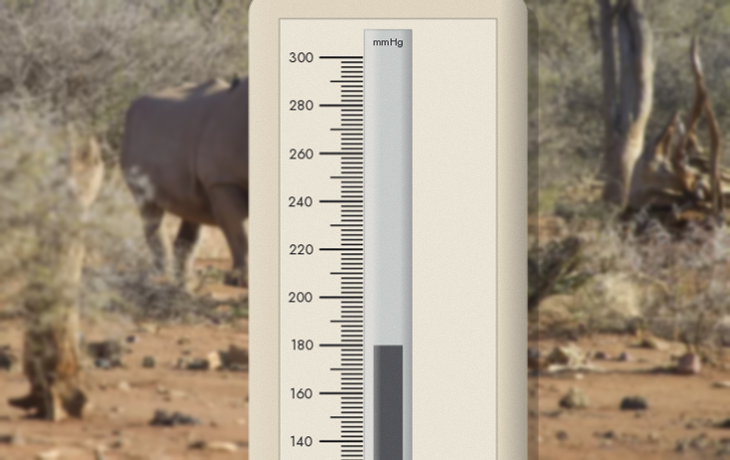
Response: 180
